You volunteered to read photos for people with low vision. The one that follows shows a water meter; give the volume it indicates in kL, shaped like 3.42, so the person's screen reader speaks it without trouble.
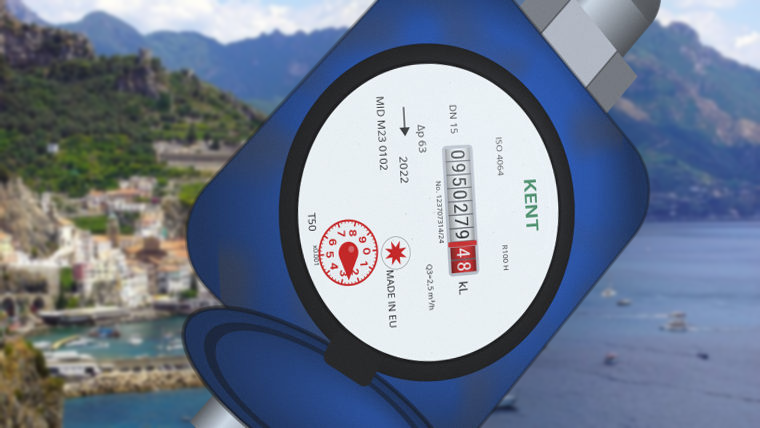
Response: 950279.482
